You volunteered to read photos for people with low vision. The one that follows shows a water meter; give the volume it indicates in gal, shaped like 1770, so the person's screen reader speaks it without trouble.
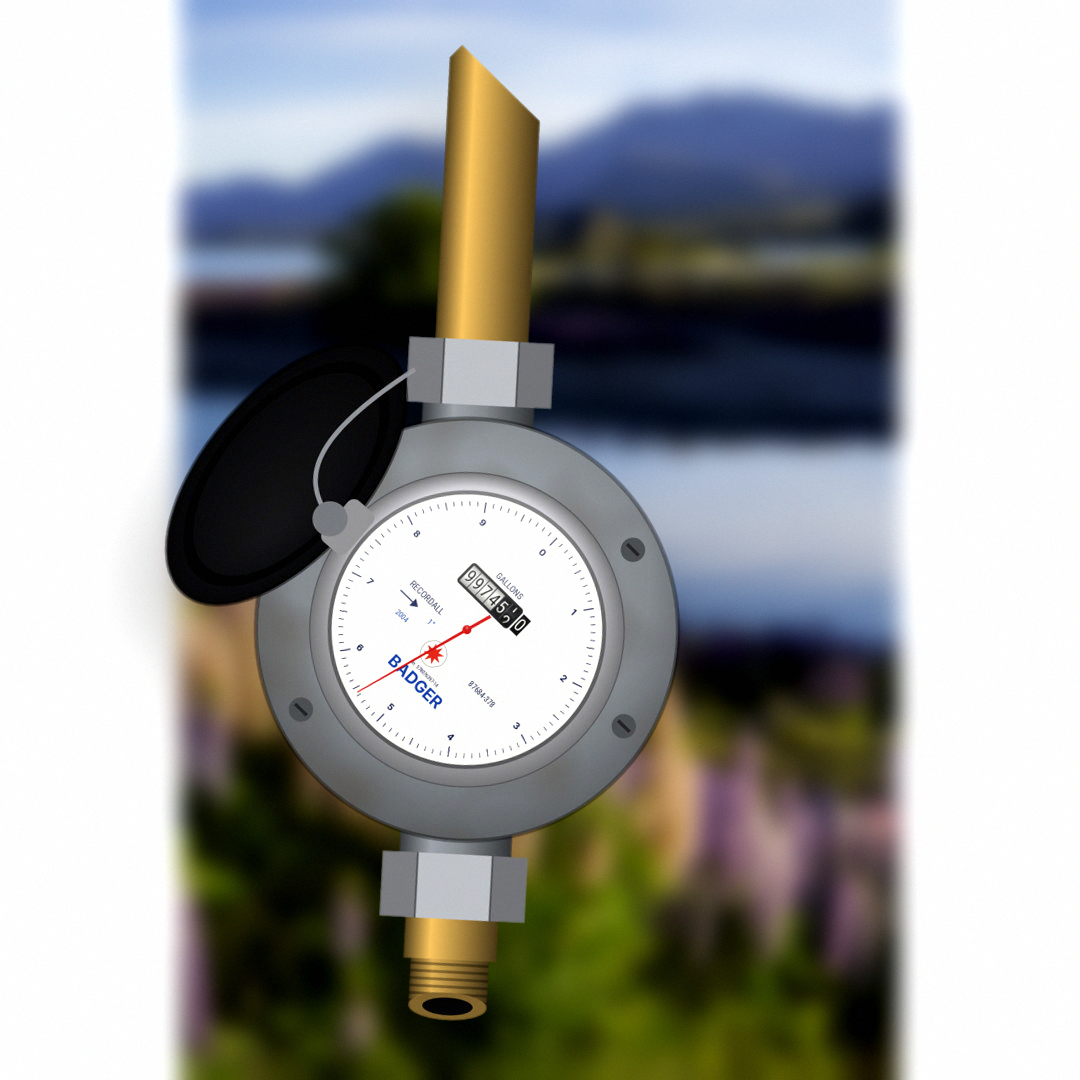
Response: 9974515.4
